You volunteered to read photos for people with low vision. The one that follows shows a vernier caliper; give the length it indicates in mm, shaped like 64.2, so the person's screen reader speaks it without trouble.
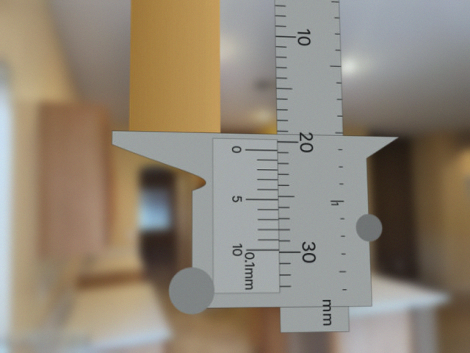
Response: 20.8
